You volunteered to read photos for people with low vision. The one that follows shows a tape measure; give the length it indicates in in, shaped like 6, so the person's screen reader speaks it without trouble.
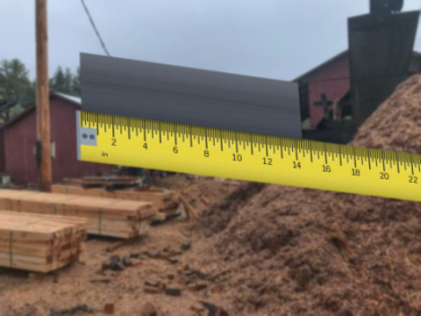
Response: 14.5
